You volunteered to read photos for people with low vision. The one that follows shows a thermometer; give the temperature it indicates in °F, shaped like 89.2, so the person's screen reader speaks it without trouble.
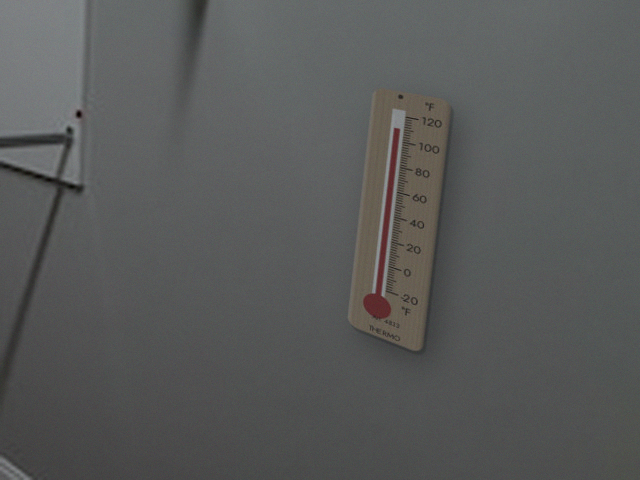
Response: 110
